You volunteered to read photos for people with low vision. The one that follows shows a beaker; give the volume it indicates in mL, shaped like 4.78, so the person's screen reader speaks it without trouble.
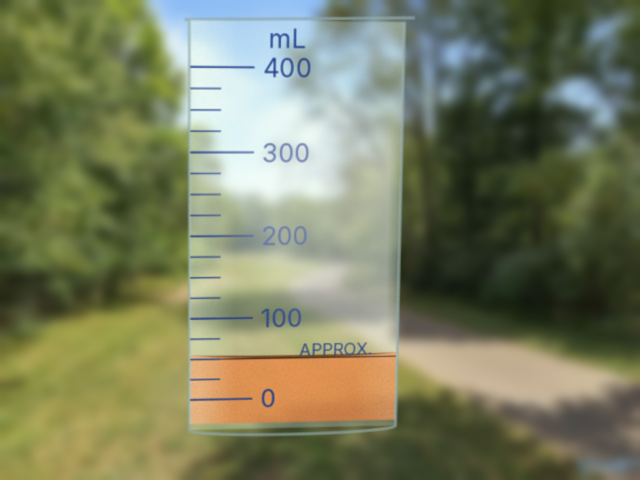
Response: 50
